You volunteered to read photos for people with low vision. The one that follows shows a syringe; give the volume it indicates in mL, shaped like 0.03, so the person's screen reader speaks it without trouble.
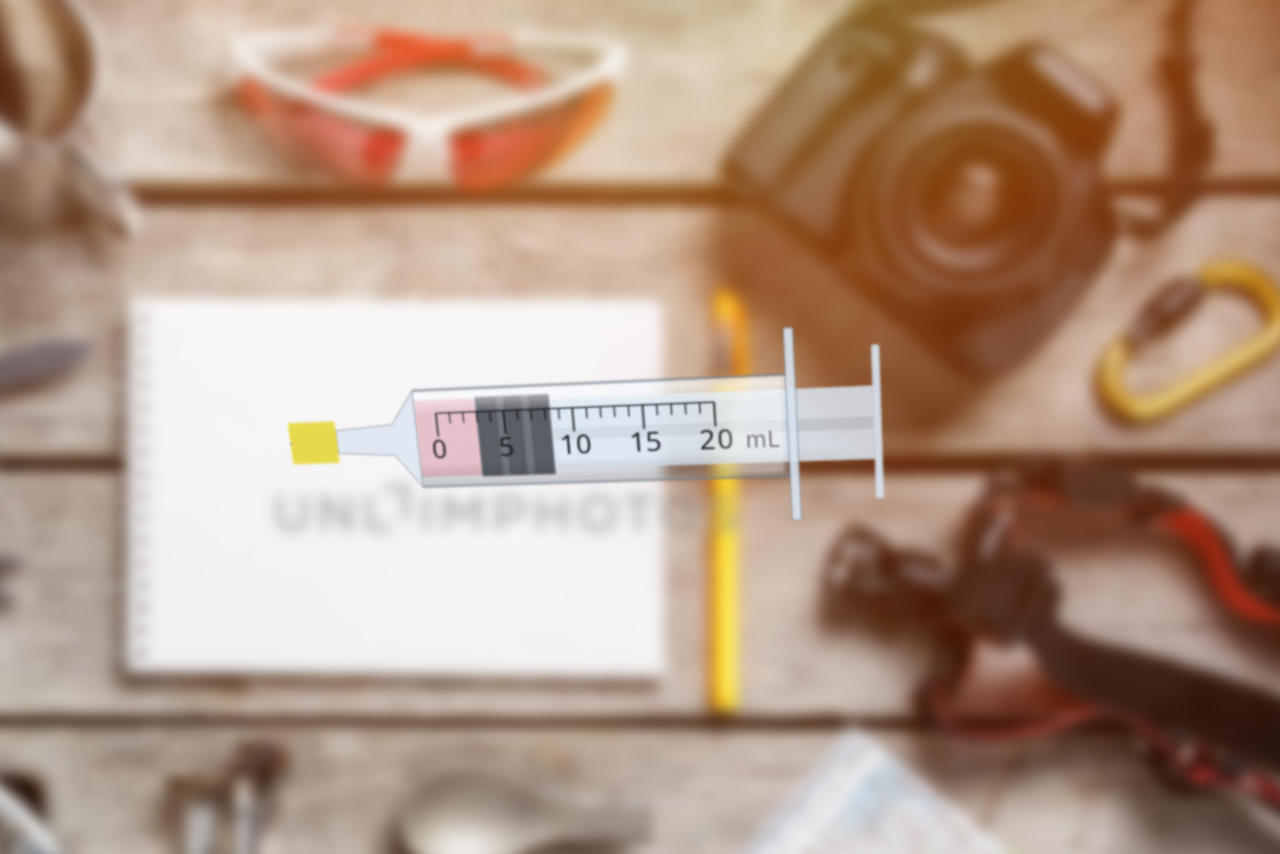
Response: 3
